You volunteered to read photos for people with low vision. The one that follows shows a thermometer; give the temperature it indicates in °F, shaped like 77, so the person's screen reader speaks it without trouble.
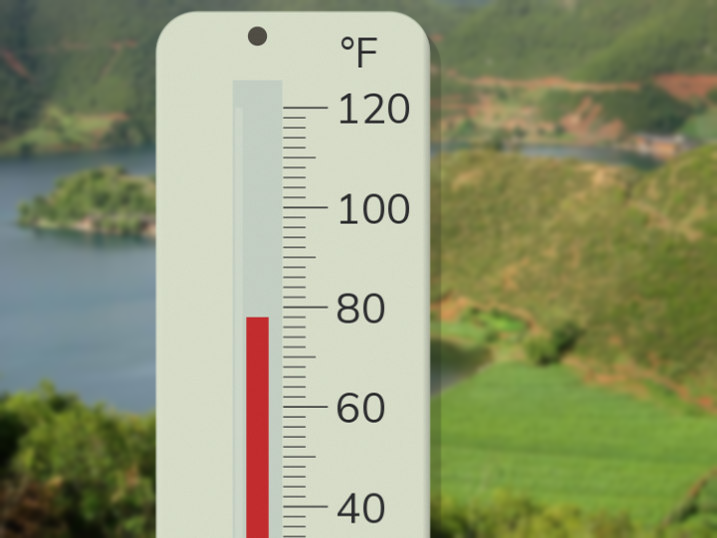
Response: 78
